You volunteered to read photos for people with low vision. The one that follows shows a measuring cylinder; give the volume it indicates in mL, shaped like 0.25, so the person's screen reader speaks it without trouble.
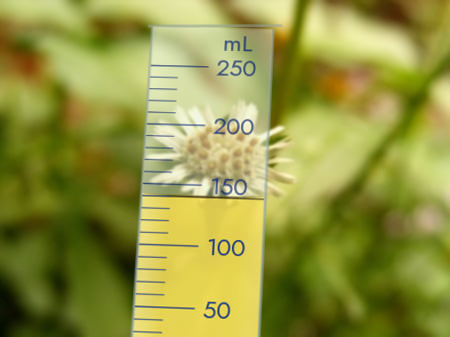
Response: 140
